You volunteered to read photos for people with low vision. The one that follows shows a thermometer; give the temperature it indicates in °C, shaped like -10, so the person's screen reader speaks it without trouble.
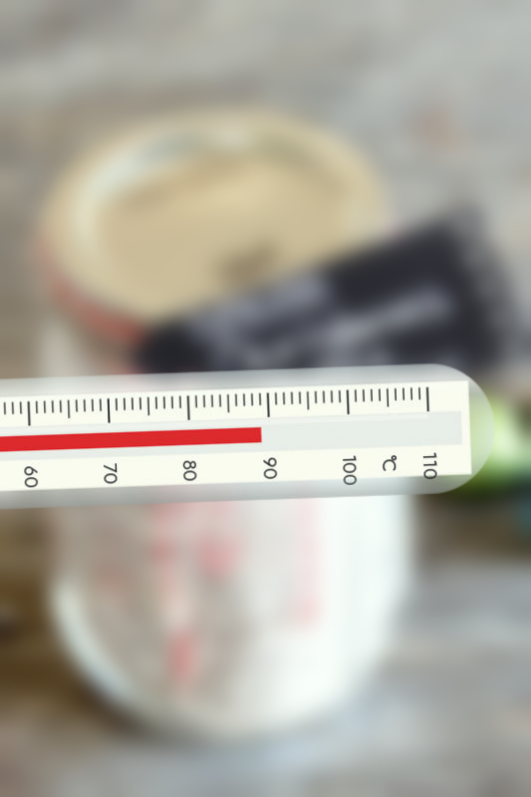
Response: 89
